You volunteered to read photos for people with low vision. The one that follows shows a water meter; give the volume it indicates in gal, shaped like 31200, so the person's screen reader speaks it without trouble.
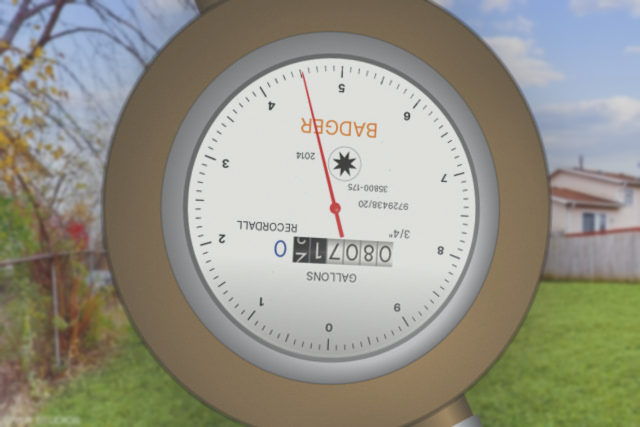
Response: 807124.5
